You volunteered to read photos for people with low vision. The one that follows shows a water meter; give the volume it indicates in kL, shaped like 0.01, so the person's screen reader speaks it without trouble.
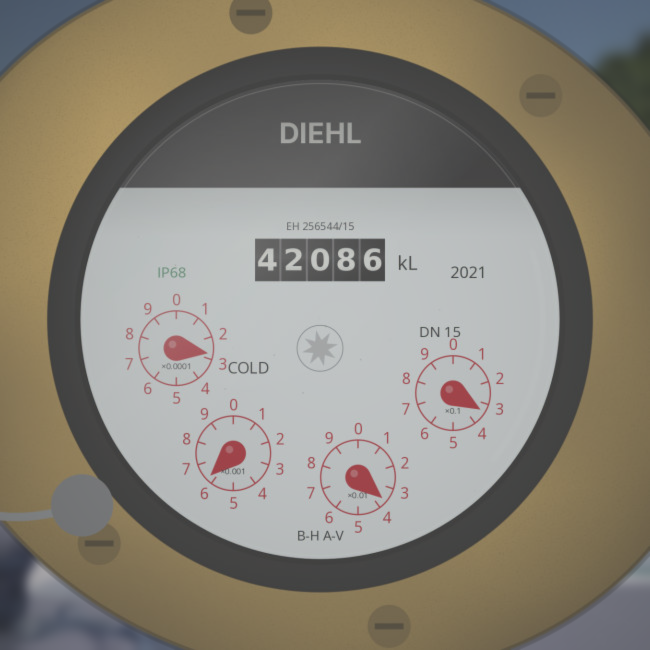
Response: 42086.3362
